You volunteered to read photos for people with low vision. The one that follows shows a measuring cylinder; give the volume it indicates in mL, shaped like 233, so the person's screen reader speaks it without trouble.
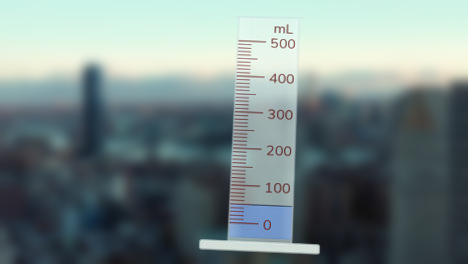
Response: 50
